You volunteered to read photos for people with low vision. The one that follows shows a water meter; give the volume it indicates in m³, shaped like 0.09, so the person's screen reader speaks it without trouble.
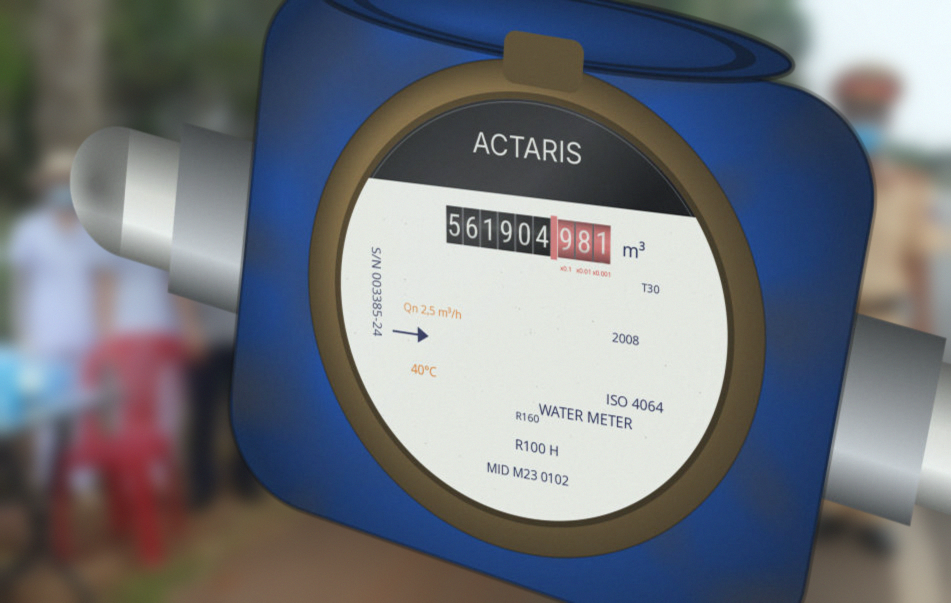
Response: 561904.981
